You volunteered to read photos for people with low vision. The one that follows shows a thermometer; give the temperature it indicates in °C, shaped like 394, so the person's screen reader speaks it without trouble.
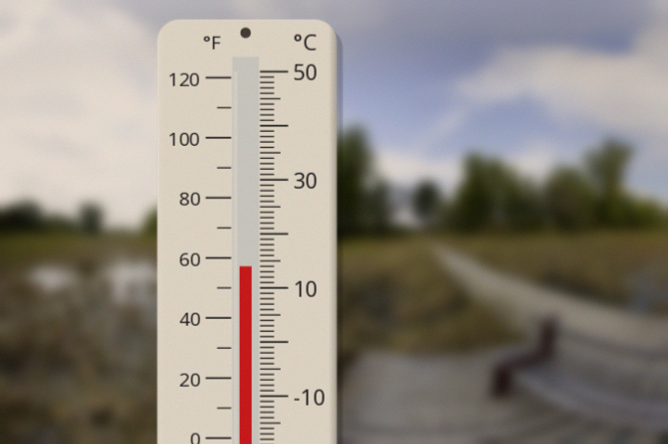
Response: 14
